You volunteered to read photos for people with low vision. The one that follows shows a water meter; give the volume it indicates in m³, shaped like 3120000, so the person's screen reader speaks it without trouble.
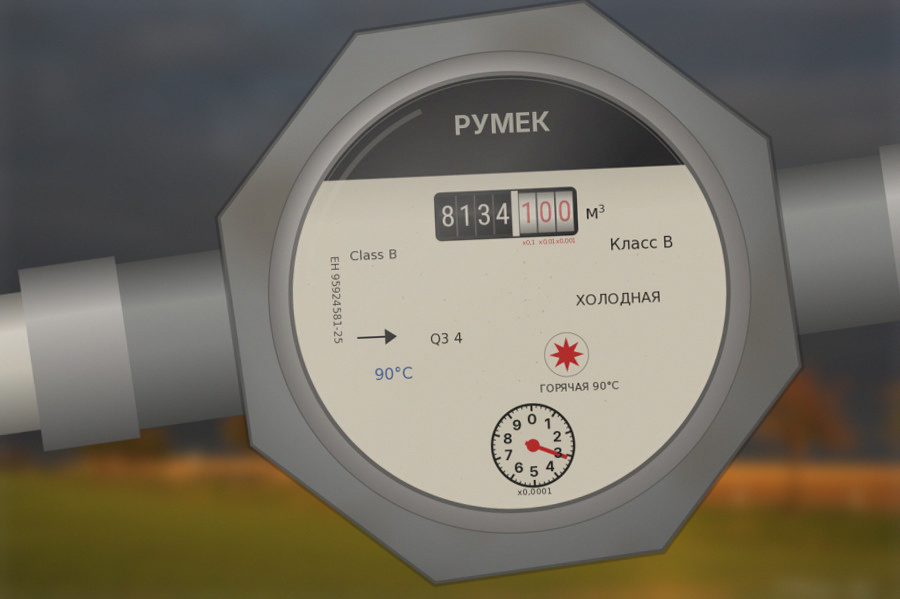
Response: 8134.1003
